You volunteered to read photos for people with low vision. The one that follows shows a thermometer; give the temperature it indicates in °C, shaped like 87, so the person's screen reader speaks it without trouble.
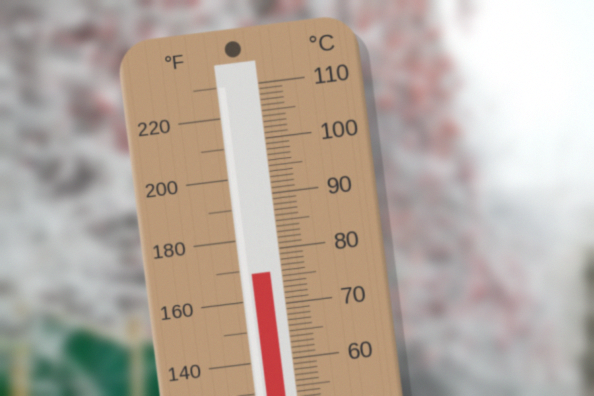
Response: 76
